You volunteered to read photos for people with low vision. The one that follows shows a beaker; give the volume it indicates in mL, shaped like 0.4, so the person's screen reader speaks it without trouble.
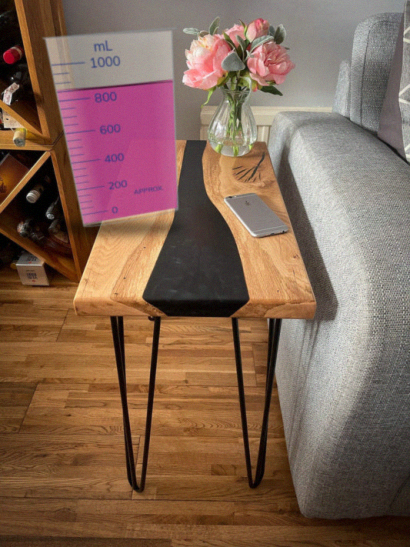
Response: 850
